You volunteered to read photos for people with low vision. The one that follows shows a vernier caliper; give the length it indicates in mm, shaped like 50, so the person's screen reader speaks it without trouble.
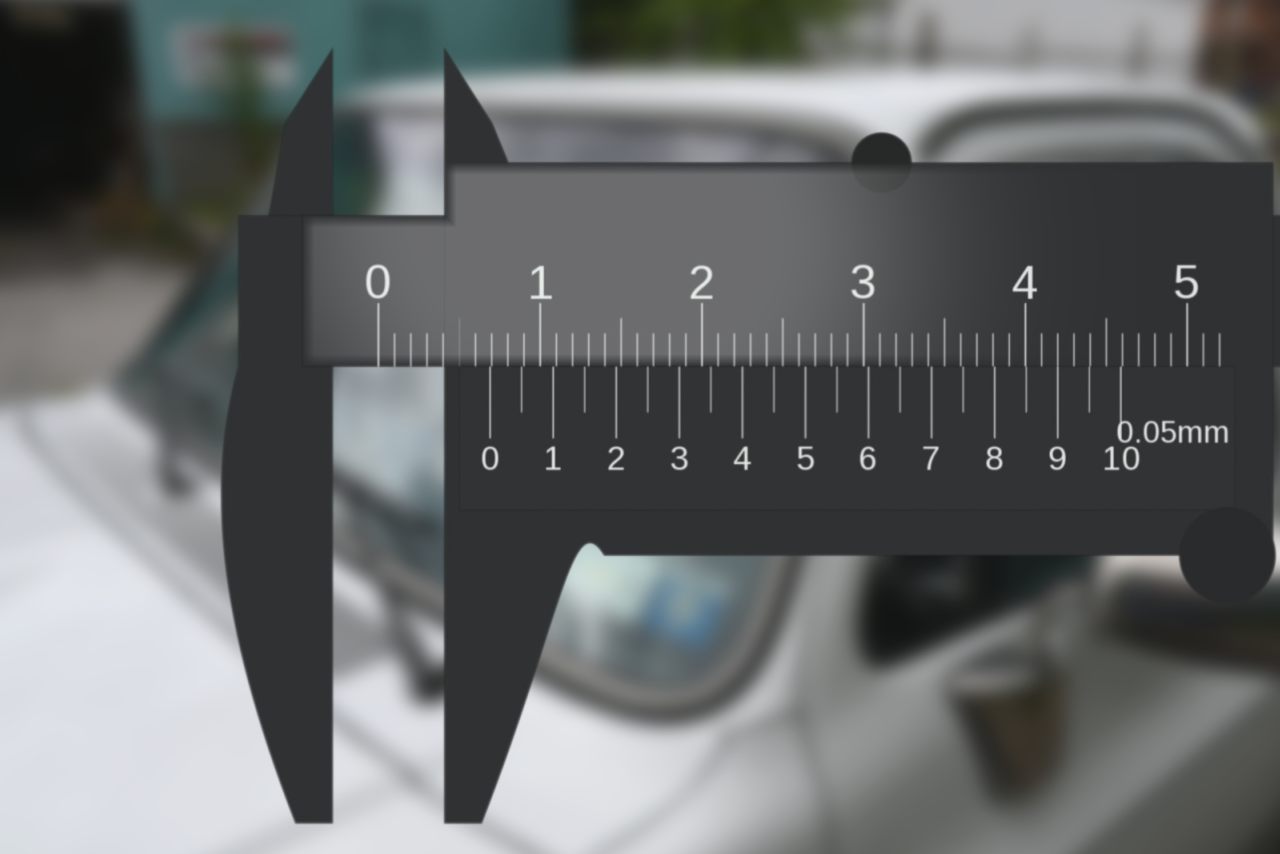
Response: 6.9
